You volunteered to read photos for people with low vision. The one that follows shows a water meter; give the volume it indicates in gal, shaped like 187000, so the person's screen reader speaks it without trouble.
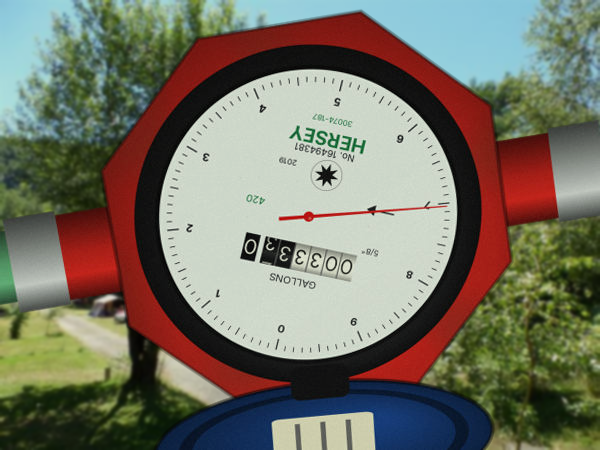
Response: 33327.0
